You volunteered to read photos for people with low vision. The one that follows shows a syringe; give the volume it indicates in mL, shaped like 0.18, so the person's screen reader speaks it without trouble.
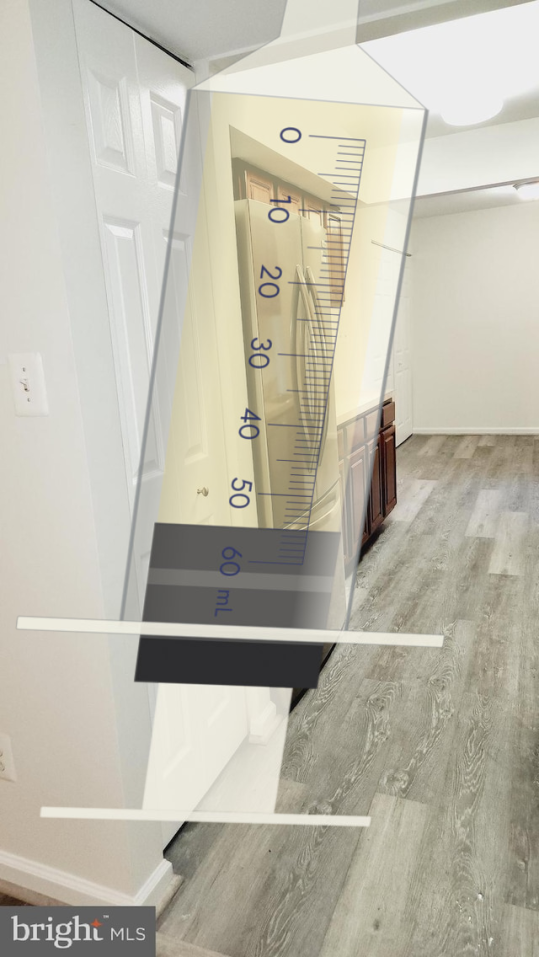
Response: 55
